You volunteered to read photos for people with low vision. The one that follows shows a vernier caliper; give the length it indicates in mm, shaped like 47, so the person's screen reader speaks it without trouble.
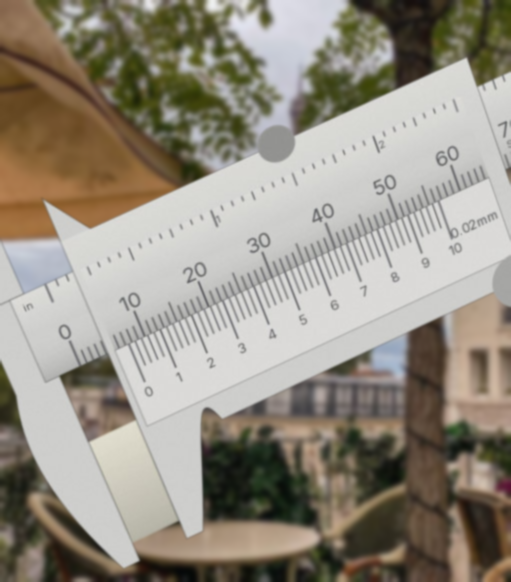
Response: 7.5
